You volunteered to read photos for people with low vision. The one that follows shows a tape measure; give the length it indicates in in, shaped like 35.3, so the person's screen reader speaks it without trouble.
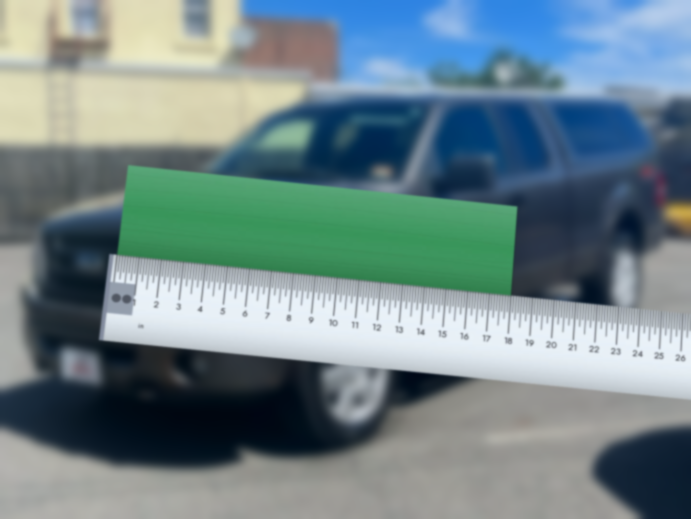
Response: 18
